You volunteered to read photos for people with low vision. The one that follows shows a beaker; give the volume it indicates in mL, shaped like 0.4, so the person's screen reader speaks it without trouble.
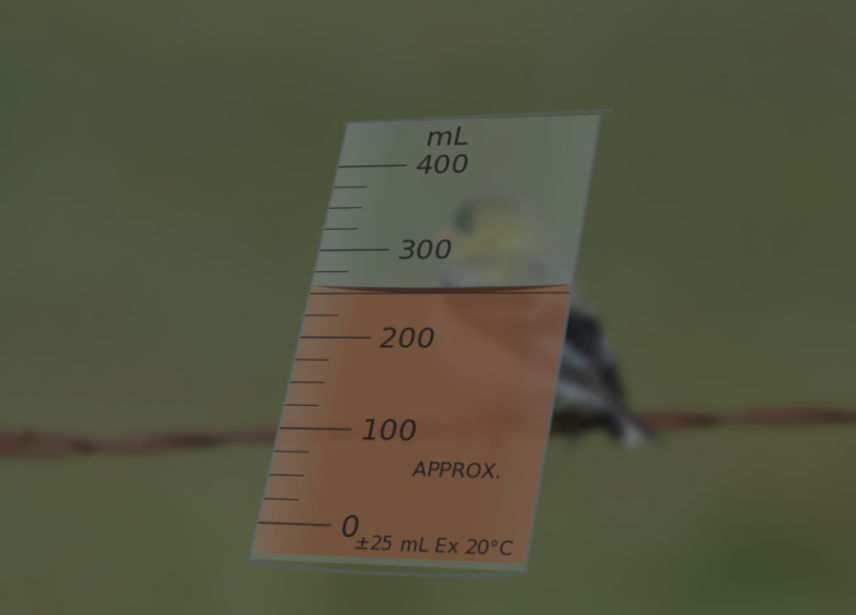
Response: 250
